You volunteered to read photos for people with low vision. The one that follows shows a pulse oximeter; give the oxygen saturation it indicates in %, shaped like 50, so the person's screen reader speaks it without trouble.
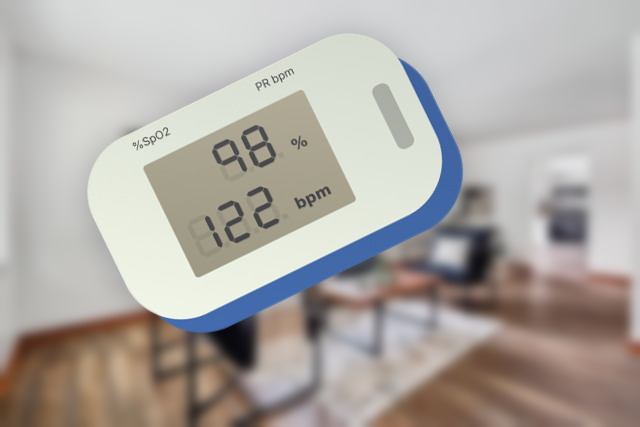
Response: 98
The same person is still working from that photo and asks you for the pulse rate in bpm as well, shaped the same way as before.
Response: 122
